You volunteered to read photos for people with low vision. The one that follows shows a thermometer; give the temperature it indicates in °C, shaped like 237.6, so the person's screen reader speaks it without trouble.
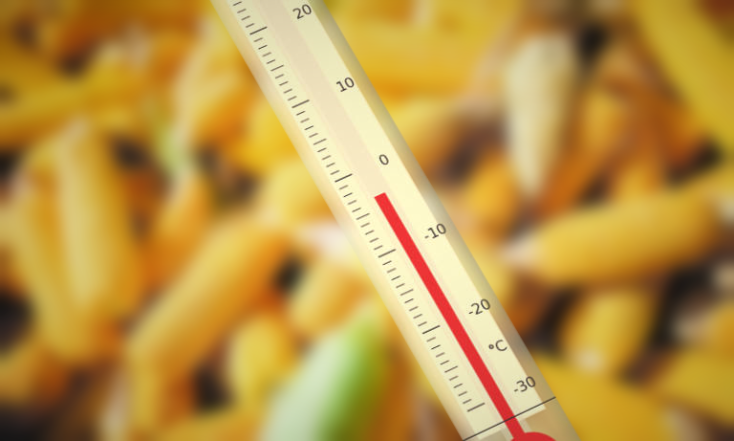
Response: -3.5
